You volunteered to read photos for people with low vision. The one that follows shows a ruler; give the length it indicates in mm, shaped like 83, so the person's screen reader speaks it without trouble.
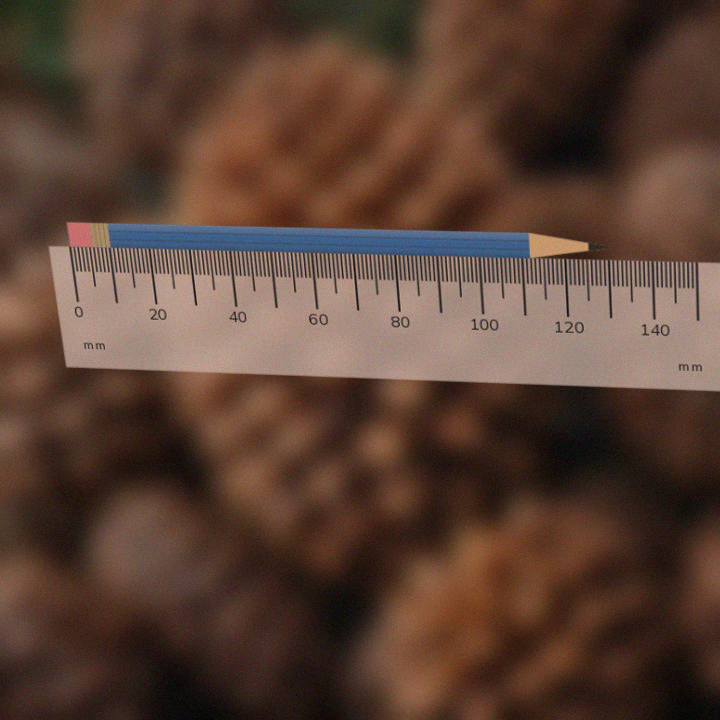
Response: 130
